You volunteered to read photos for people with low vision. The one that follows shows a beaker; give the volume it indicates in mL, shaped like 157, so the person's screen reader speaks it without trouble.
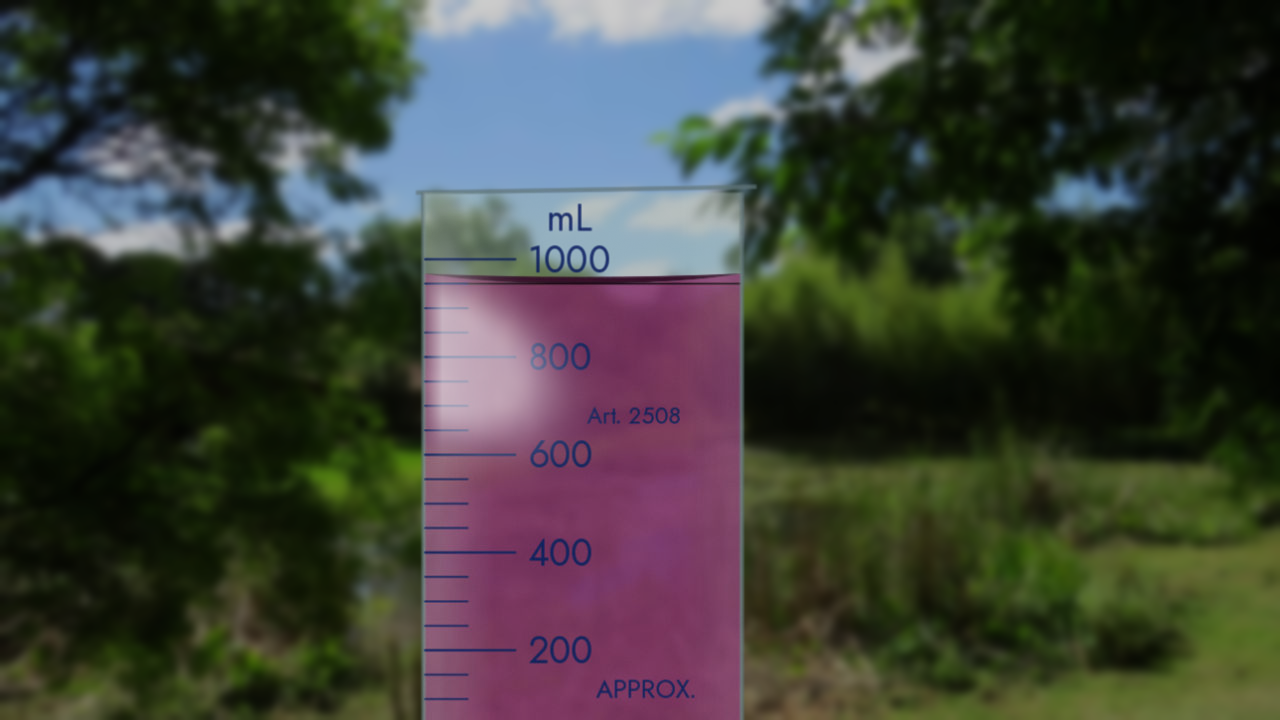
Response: 950
